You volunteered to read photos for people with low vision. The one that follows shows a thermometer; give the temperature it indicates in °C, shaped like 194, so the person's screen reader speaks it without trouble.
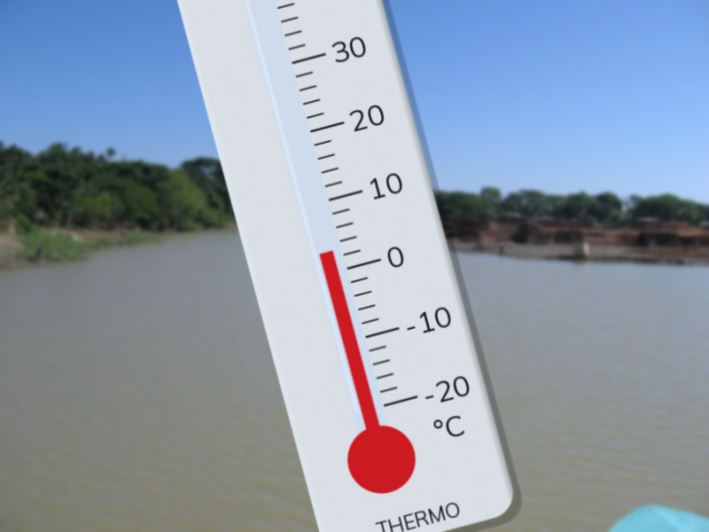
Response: 3
